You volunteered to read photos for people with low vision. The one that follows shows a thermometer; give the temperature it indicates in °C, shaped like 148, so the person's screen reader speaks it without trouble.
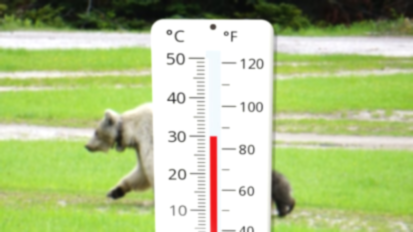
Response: 30
